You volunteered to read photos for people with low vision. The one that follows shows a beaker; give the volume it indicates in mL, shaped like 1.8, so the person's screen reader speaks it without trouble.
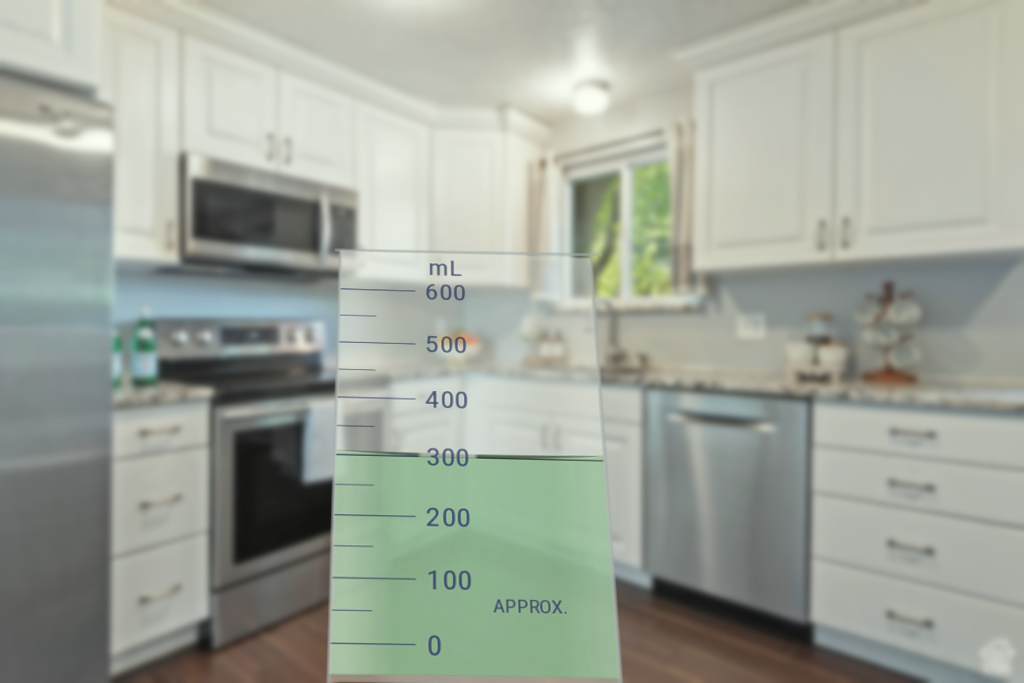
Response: 300
